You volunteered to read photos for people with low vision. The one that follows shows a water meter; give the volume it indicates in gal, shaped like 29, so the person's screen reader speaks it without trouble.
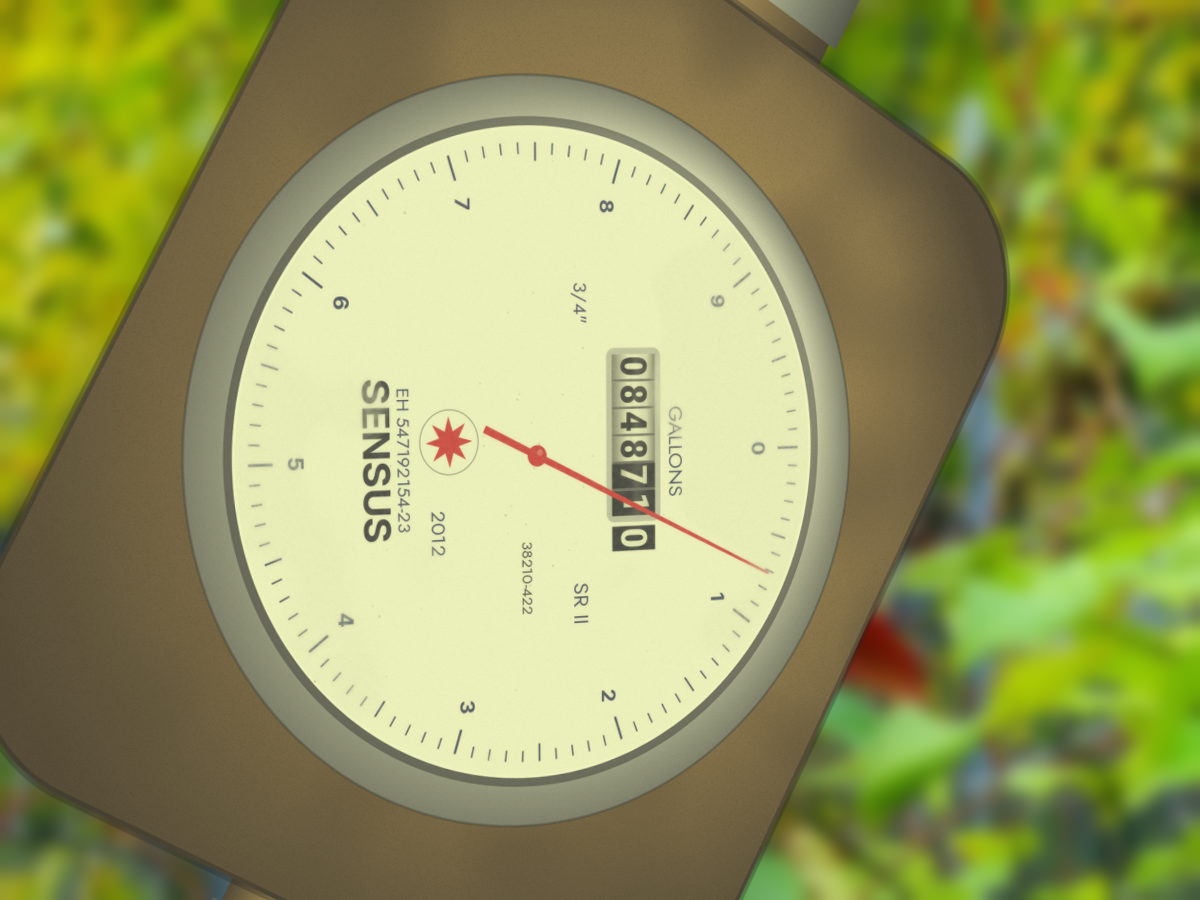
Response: 848710.7
